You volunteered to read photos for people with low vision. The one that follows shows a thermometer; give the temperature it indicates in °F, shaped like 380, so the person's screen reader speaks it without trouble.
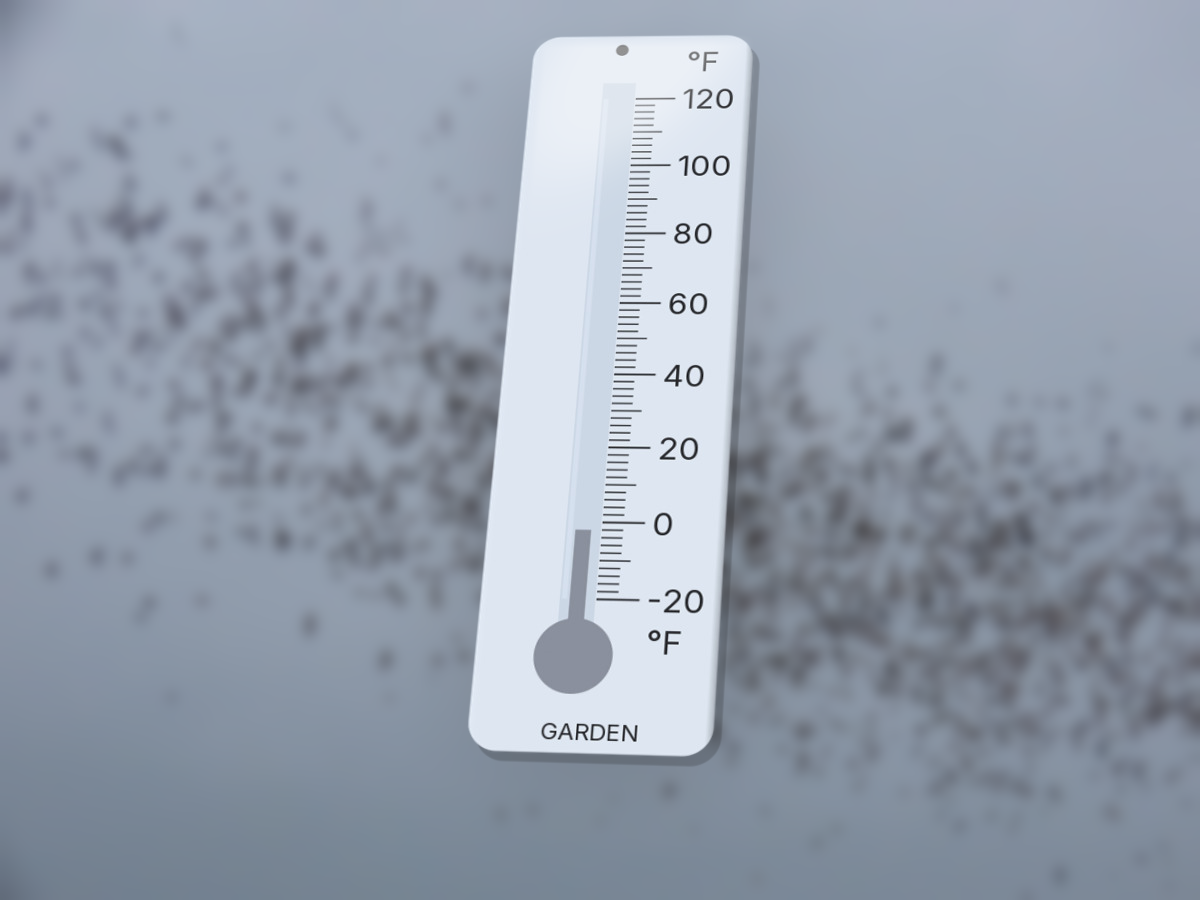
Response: -2
